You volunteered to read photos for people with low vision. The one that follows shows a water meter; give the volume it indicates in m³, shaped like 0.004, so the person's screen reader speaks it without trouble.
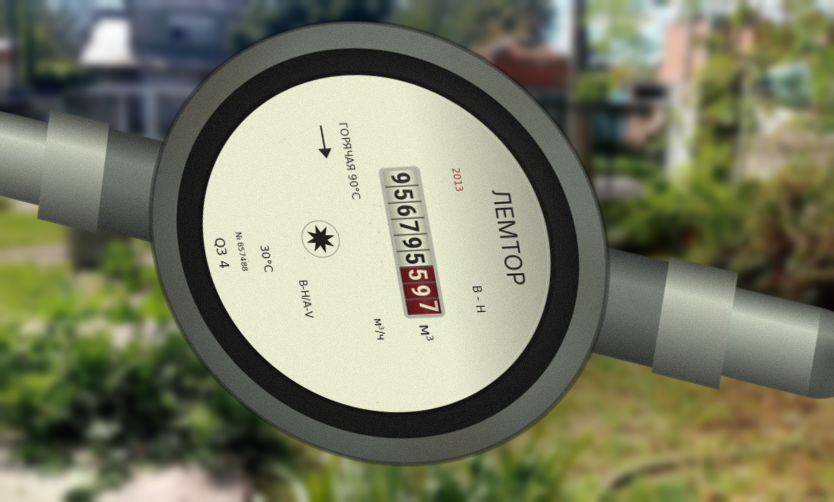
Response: 956795.597
